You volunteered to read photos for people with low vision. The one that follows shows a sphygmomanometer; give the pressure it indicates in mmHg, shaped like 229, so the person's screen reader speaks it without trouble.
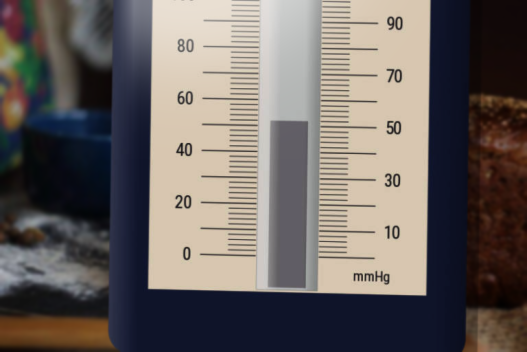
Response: 52
